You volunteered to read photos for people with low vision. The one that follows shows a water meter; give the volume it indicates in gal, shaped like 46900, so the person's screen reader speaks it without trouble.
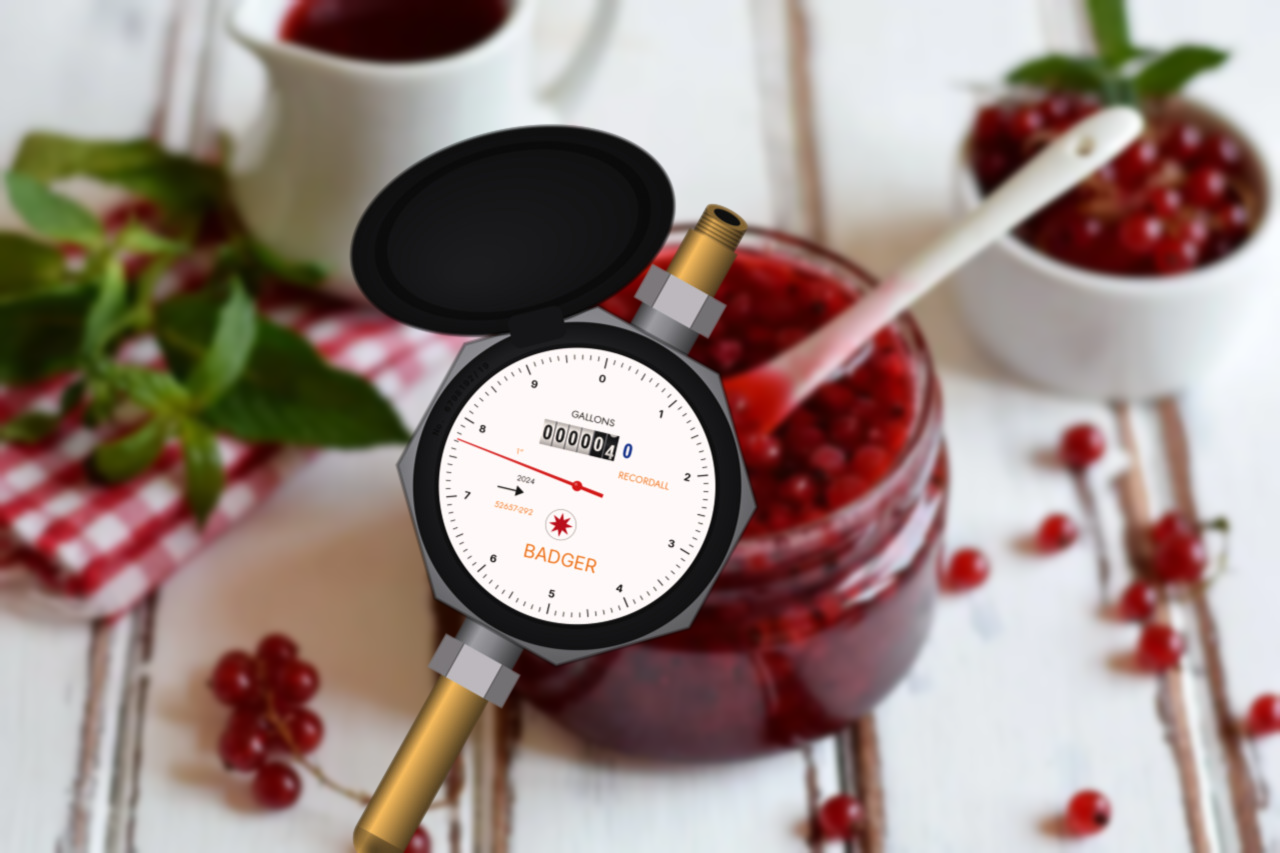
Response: 37.7
